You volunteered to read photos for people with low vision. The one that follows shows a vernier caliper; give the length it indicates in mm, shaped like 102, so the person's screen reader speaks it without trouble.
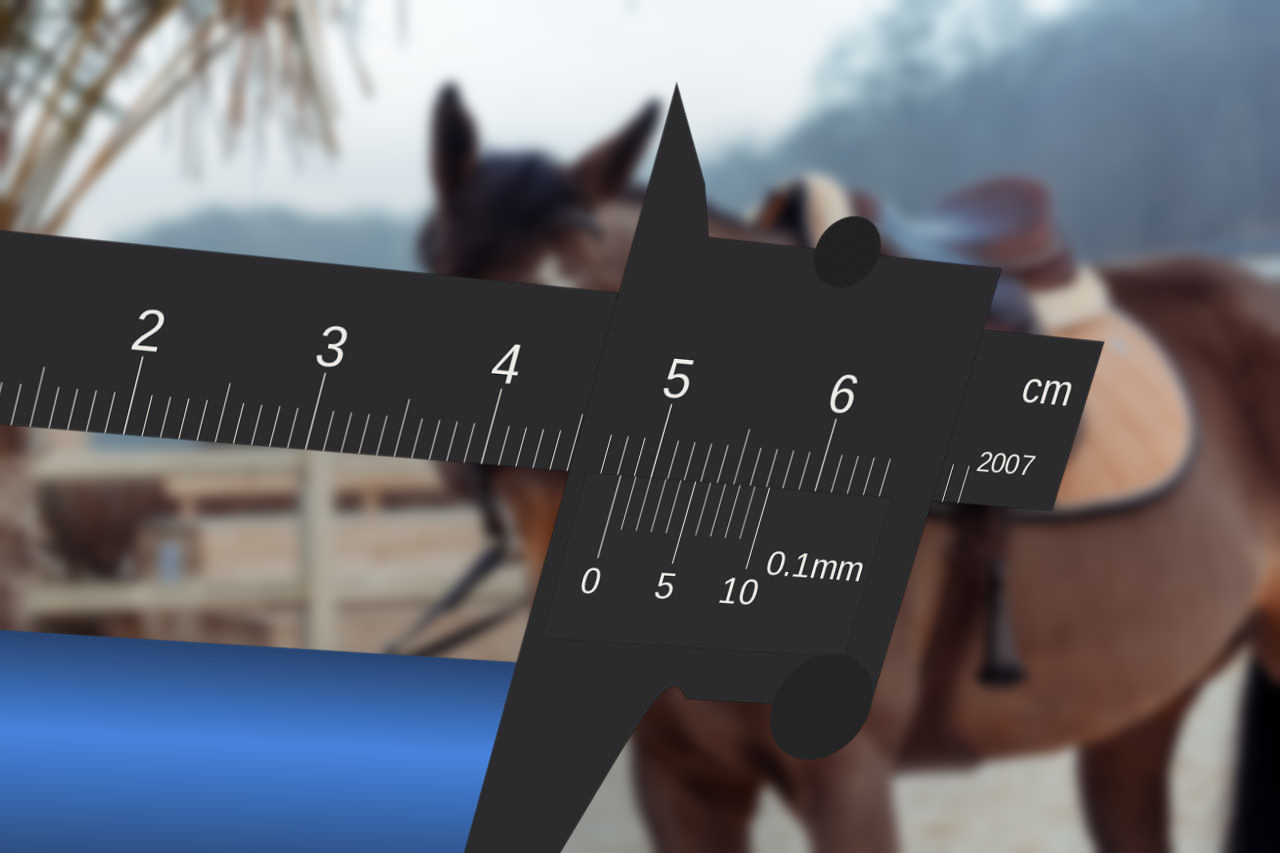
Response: 48.2
